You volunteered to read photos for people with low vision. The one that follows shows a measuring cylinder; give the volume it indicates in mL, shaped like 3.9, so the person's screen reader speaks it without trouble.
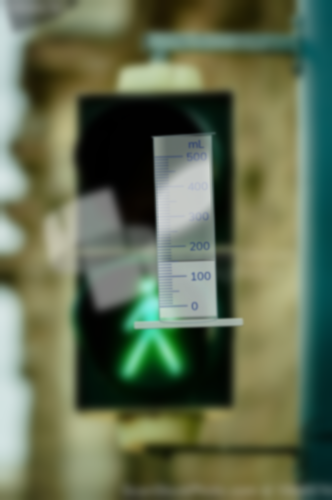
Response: 150
